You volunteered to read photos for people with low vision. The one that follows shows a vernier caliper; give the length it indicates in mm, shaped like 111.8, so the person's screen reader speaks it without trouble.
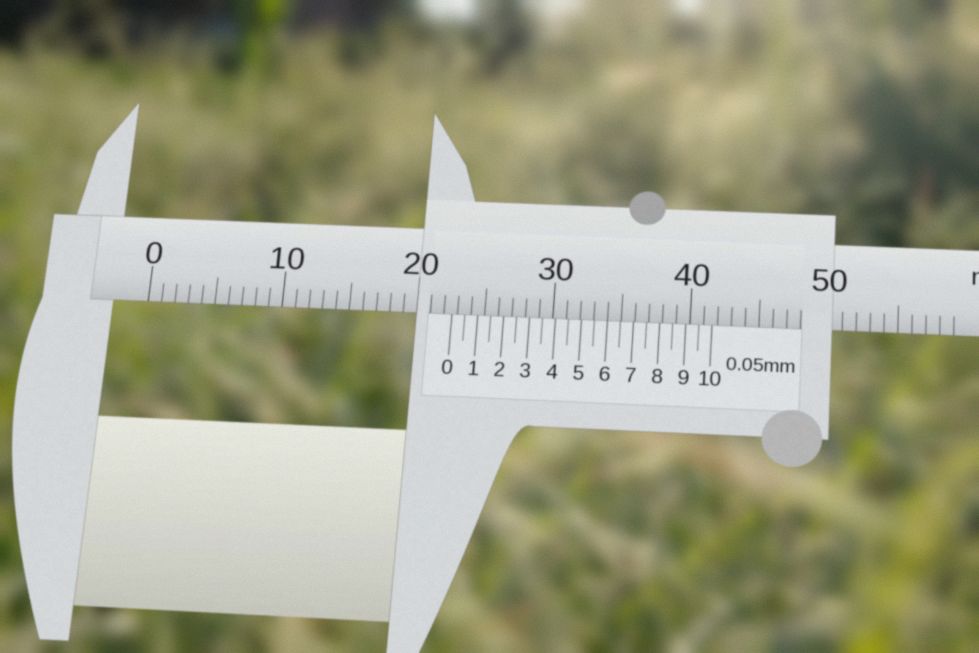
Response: 22.6
